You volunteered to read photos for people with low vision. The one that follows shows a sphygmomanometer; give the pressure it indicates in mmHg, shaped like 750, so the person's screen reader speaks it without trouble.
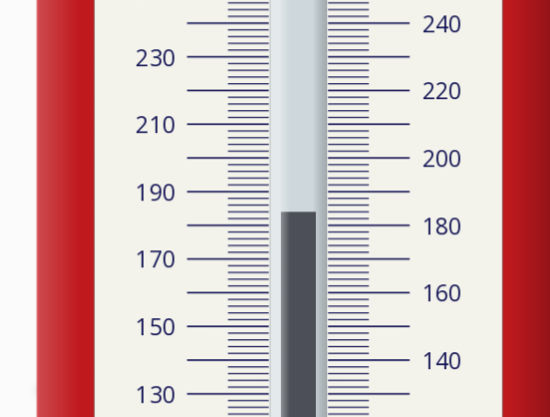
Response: 184
